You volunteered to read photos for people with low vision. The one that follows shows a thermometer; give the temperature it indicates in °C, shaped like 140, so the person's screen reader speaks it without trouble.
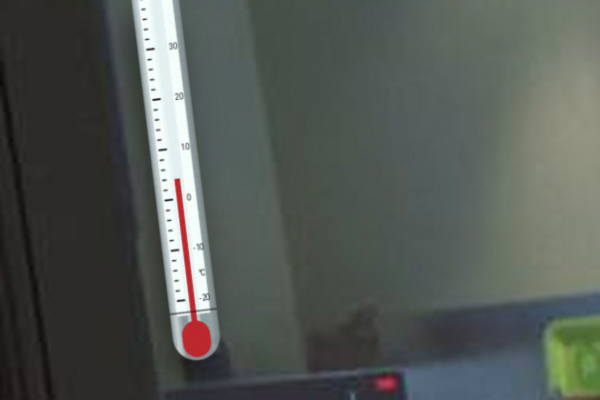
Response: 4
